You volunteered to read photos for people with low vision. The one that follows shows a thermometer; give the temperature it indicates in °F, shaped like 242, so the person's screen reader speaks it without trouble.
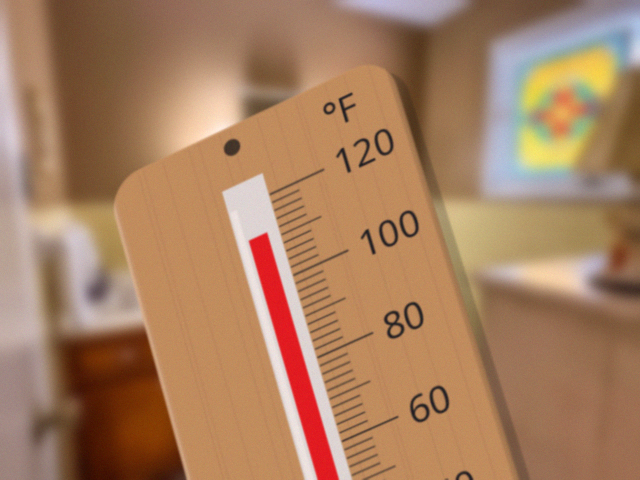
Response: 112
